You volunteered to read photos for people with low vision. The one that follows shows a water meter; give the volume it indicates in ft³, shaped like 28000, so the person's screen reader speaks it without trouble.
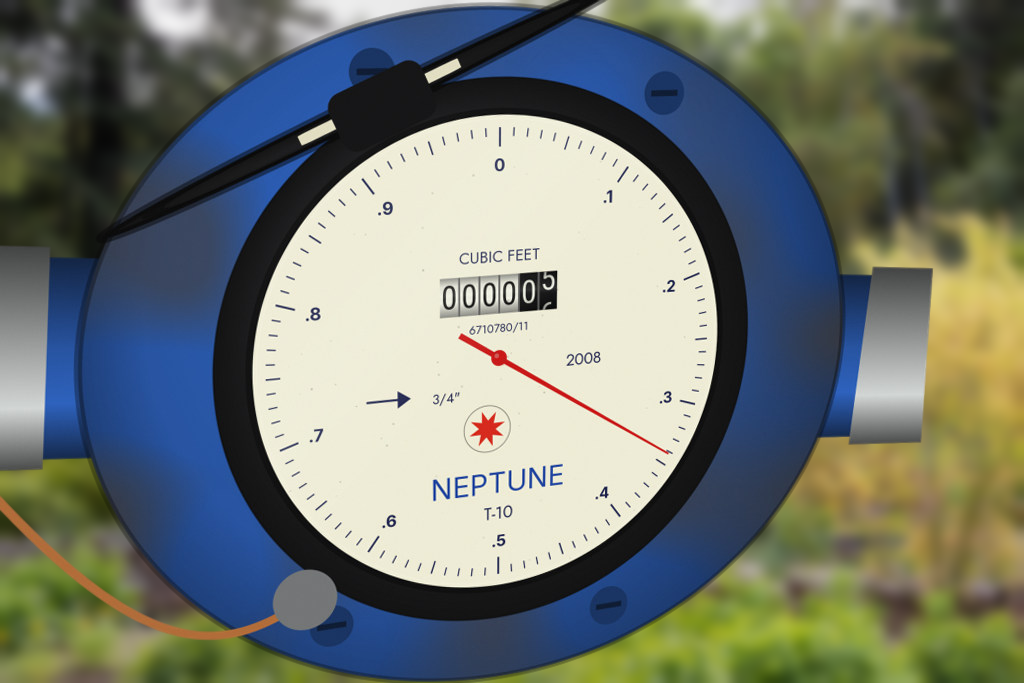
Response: 5.34
